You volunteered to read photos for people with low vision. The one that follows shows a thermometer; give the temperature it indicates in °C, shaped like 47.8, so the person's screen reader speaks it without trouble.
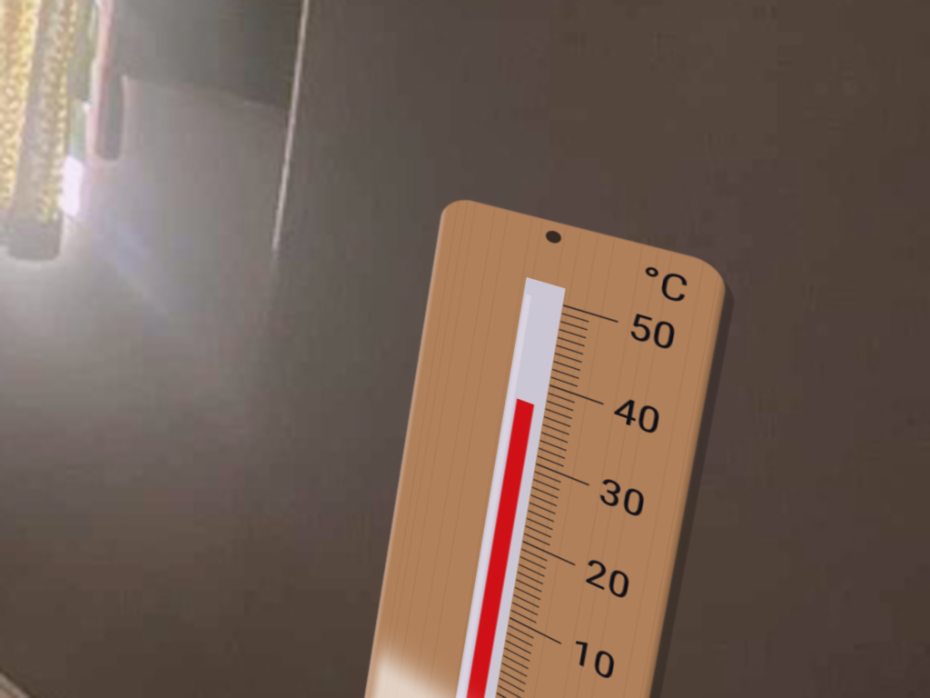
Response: 37
